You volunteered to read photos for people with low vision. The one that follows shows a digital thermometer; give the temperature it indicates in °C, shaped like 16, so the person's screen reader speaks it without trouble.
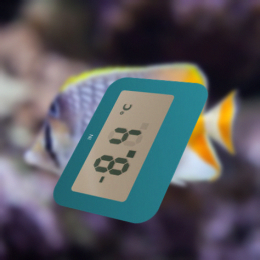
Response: -8.4
